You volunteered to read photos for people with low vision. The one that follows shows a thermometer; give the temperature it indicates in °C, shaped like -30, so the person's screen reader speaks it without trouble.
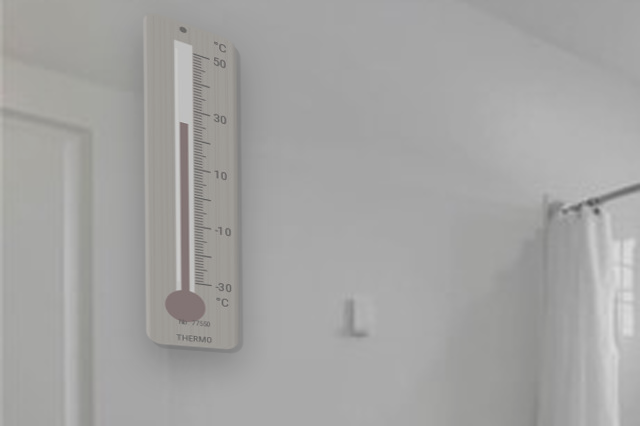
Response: 25
